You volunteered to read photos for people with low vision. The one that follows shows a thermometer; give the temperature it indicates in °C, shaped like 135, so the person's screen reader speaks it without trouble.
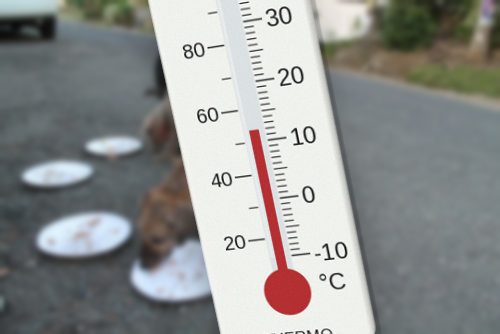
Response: 12
